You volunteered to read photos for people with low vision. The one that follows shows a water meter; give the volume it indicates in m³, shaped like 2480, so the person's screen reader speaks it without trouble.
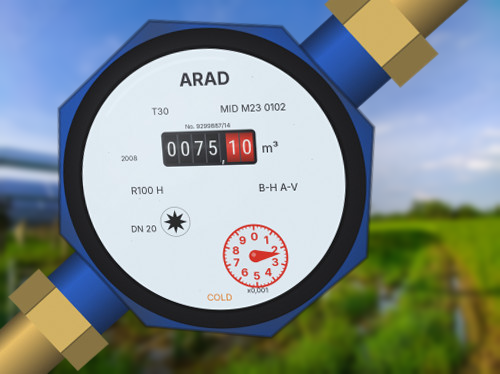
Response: 75.102
